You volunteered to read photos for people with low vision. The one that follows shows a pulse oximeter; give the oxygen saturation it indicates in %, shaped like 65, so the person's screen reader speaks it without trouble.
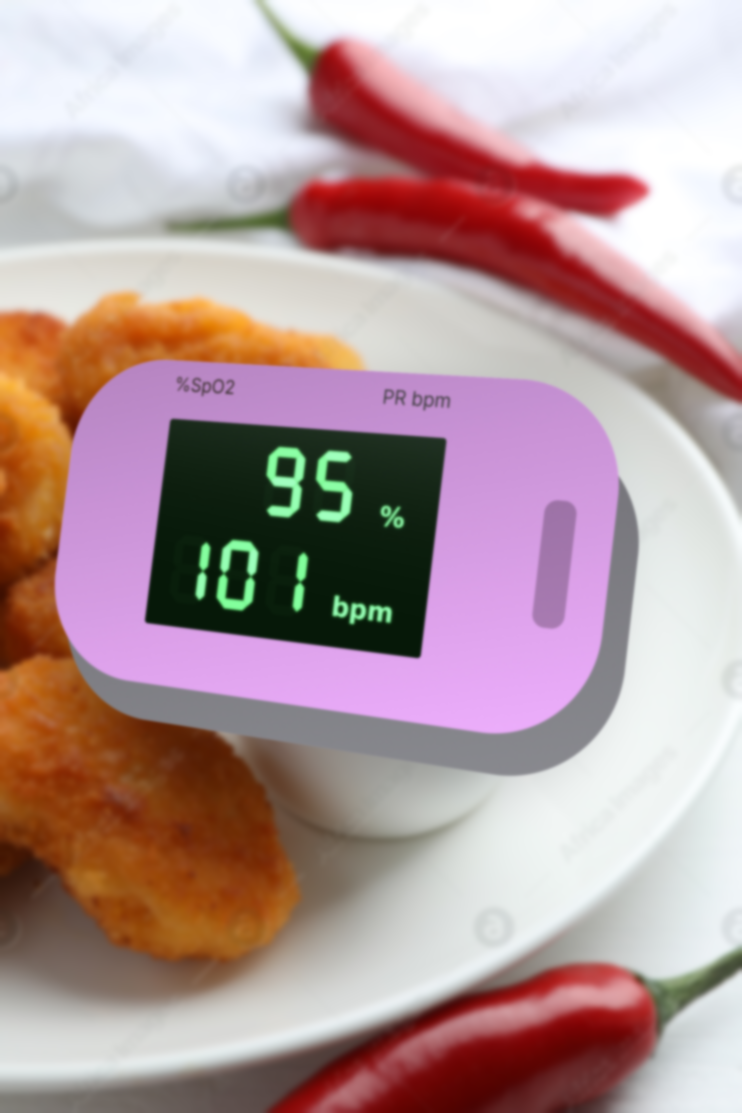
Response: 95
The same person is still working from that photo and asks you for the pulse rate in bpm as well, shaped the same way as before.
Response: 101
